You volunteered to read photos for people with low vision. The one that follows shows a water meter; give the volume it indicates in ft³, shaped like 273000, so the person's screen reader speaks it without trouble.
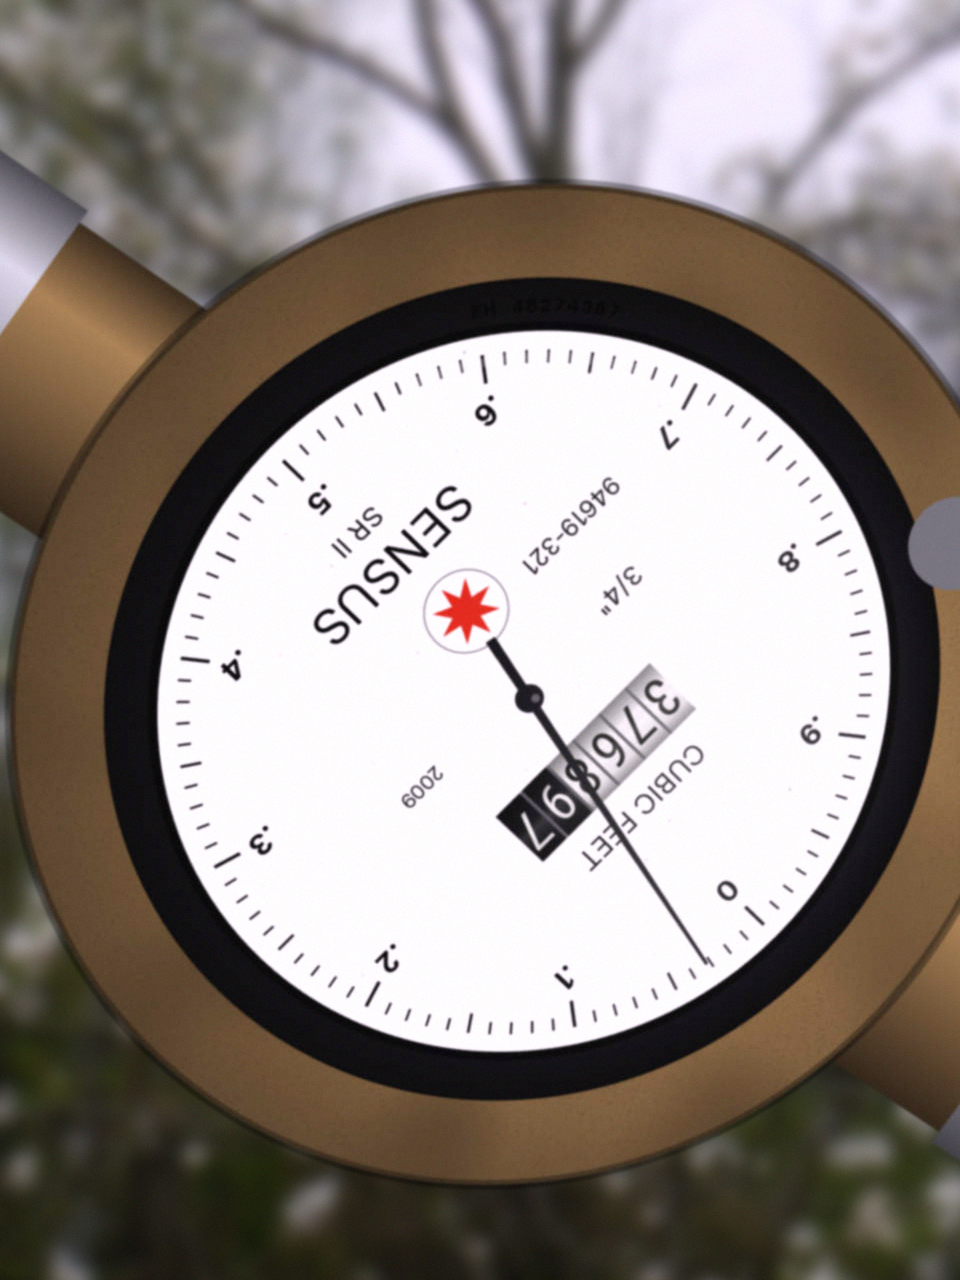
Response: 376897.03
